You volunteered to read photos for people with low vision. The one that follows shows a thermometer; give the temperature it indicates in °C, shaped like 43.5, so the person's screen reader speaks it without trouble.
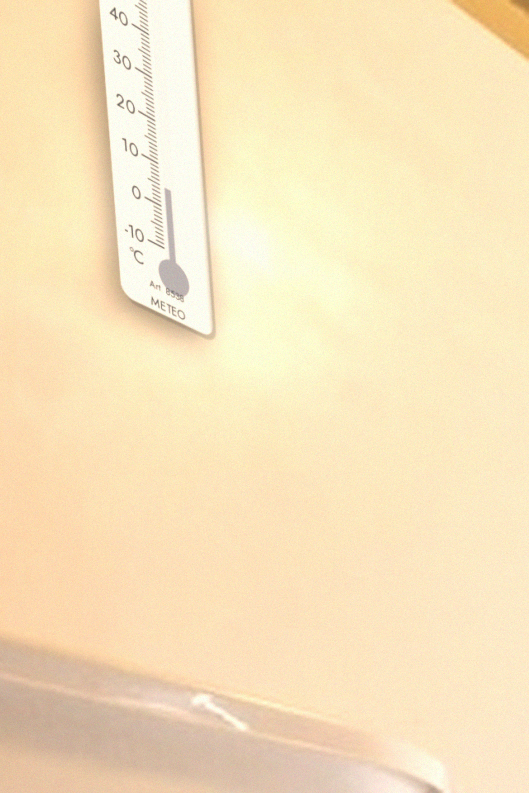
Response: 5
